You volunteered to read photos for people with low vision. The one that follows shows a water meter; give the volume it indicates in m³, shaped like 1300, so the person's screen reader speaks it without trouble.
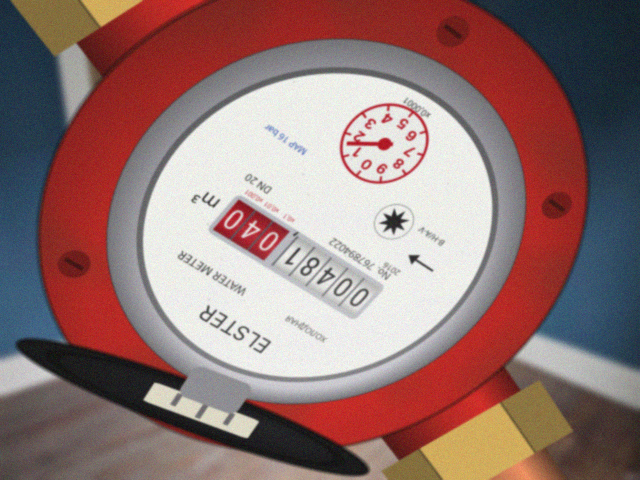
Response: 481.0401
